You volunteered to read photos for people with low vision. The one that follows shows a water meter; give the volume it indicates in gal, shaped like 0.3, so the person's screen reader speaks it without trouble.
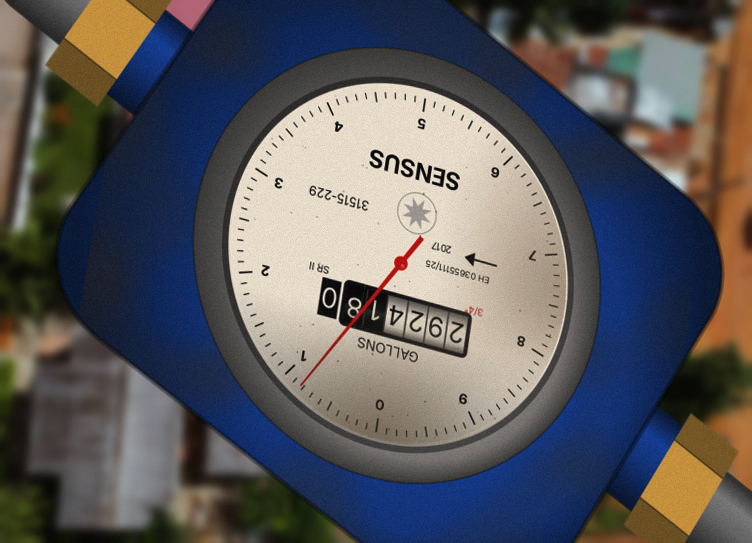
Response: 2924180.8
